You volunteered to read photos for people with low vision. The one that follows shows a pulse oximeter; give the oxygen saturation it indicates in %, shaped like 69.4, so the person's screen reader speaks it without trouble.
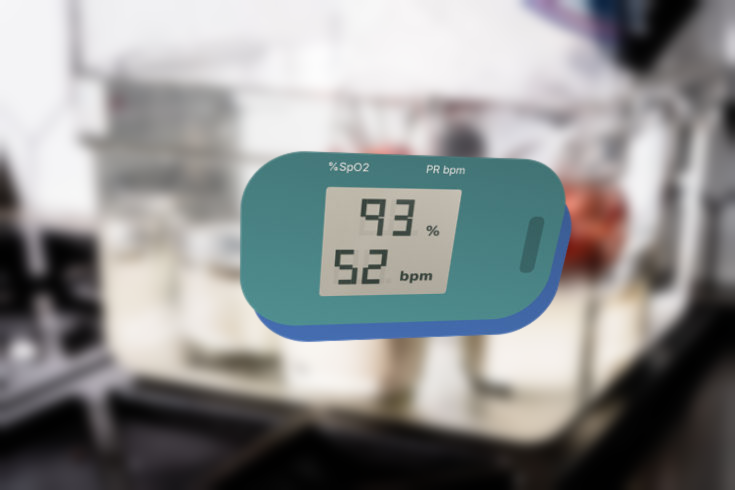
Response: 93
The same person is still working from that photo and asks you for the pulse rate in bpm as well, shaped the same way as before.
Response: 52
